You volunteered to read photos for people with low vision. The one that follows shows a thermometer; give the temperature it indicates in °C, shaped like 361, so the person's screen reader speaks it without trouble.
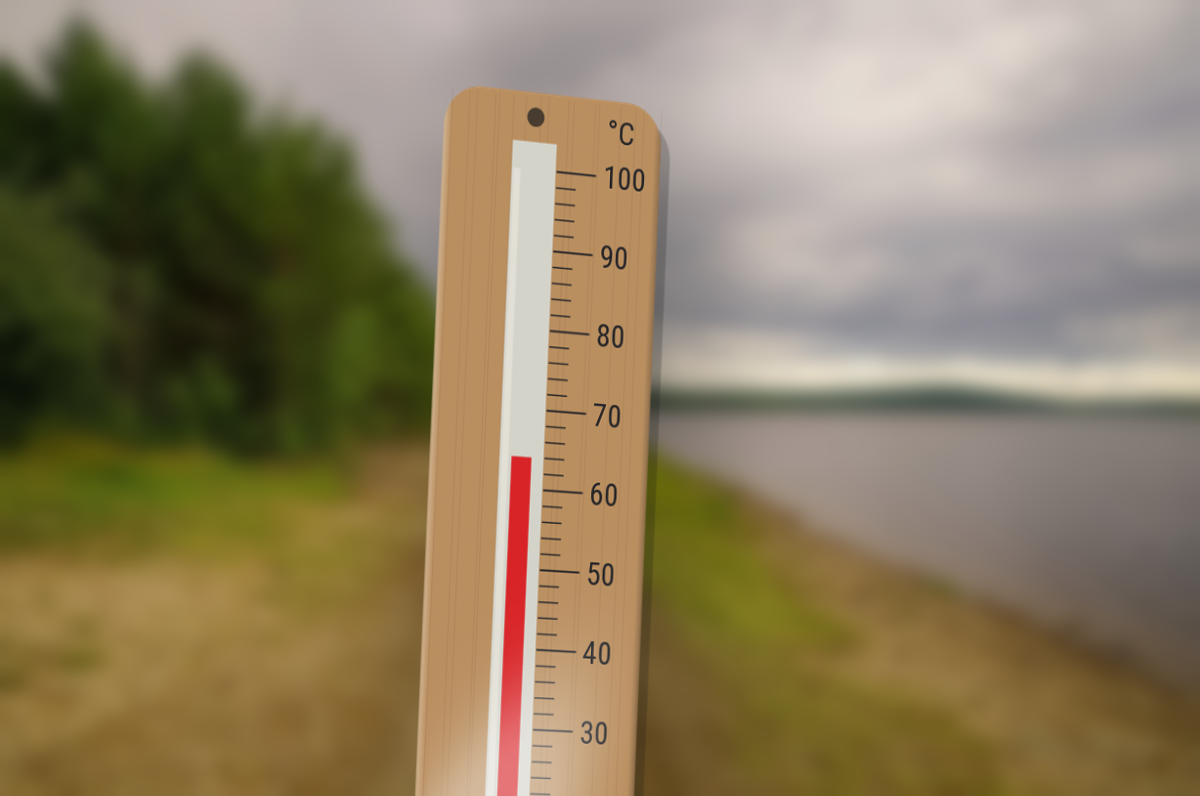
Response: 64
